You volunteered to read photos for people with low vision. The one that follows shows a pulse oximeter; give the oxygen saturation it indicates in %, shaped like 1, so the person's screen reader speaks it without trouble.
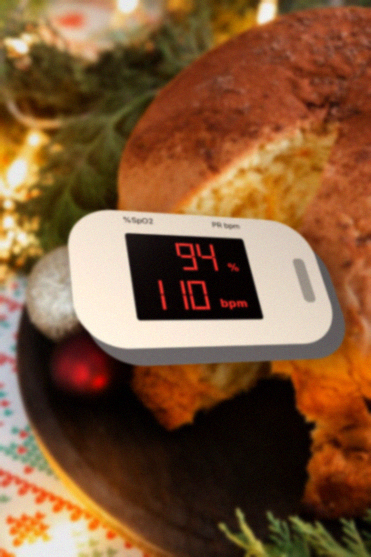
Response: 94
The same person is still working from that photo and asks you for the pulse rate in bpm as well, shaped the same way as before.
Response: 110
